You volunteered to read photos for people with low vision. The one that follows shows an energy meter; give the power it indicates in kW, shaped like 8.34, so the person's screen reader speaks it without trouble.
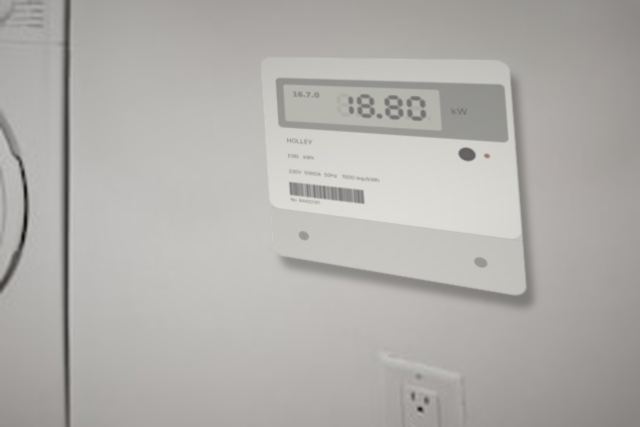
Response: 18.80
